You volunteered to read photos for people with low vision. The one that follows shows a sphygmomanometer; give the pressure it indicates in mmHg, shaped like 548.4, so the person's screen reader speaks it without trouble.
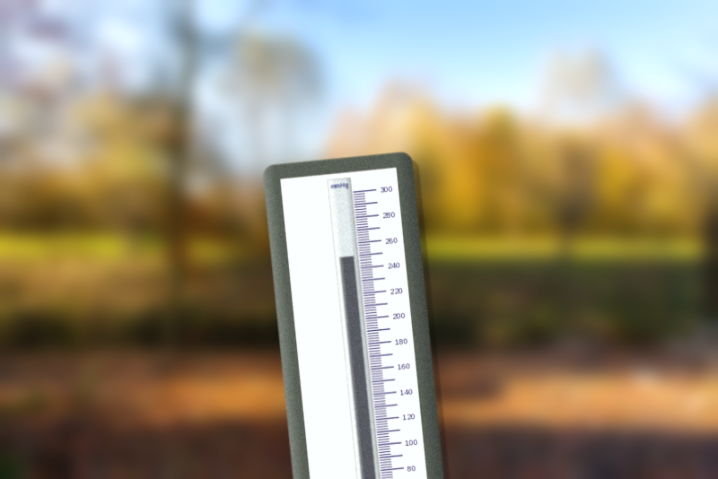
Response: 250
